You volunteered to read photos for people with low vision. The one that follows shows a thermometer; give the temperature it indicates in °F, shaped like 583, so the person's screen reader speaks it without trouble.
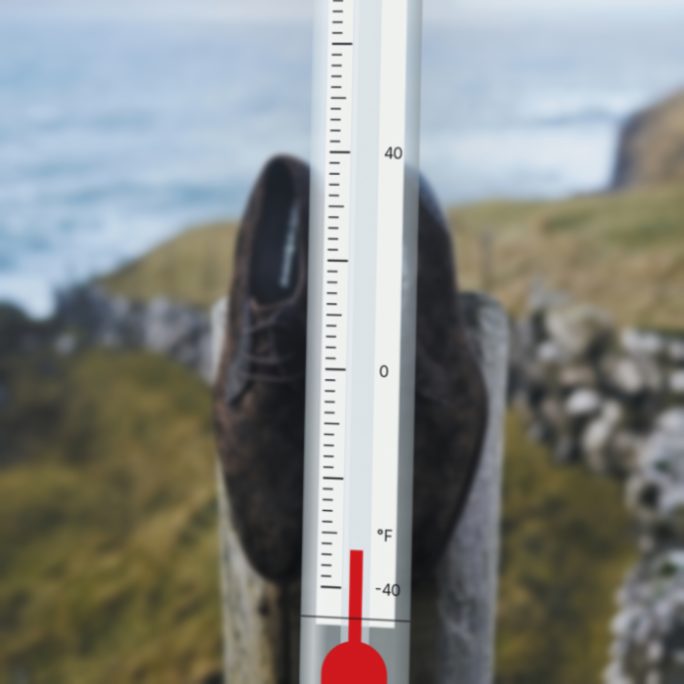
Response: -33
